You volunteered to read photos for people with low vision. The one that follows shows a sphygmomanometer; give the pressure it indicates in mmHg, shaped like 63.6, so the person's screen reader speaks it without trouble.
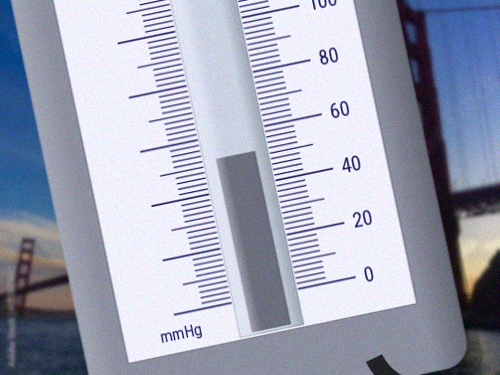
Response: 52
